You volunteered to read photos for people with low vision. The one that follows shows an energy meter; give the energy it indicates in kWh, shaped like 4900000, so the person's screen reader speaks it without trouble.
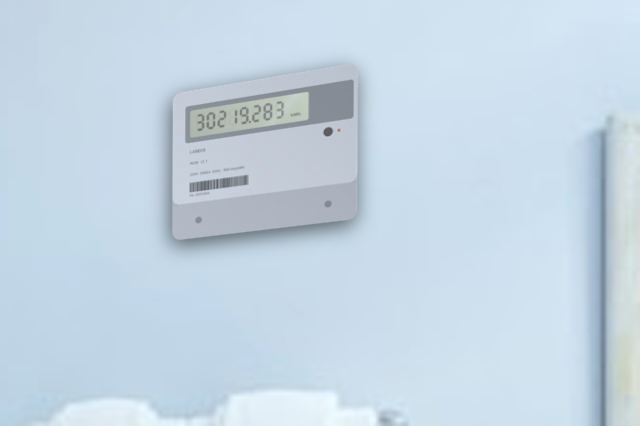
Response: 30219.283
